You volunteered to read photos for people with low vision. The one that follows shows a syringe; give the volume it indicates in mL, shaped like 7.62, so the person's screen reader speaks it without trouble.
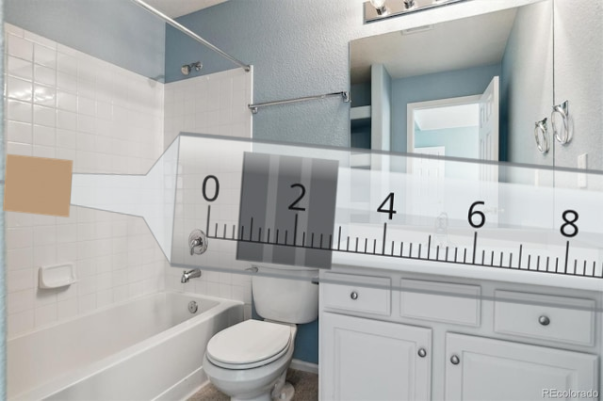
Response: 0.7
